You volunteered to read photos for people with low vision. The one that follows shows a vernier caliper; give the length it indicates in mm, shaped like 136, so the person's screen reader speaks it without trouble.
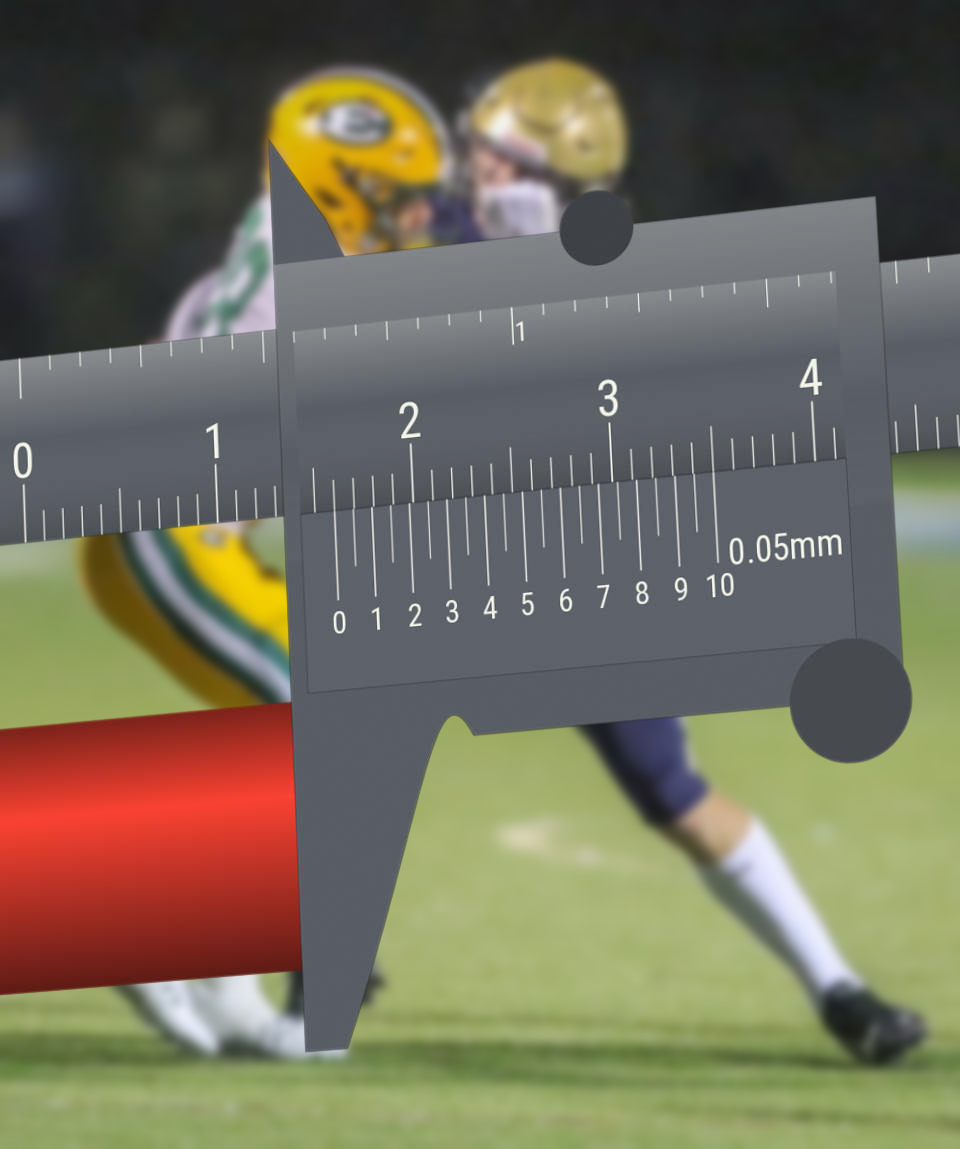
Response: 16.0
